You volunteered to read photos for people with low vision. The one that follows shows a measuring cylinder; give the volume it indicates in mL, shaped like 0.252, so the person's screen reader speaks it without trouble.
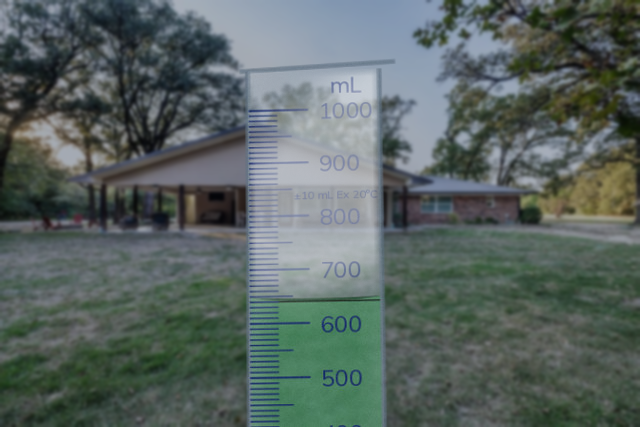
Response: 640
